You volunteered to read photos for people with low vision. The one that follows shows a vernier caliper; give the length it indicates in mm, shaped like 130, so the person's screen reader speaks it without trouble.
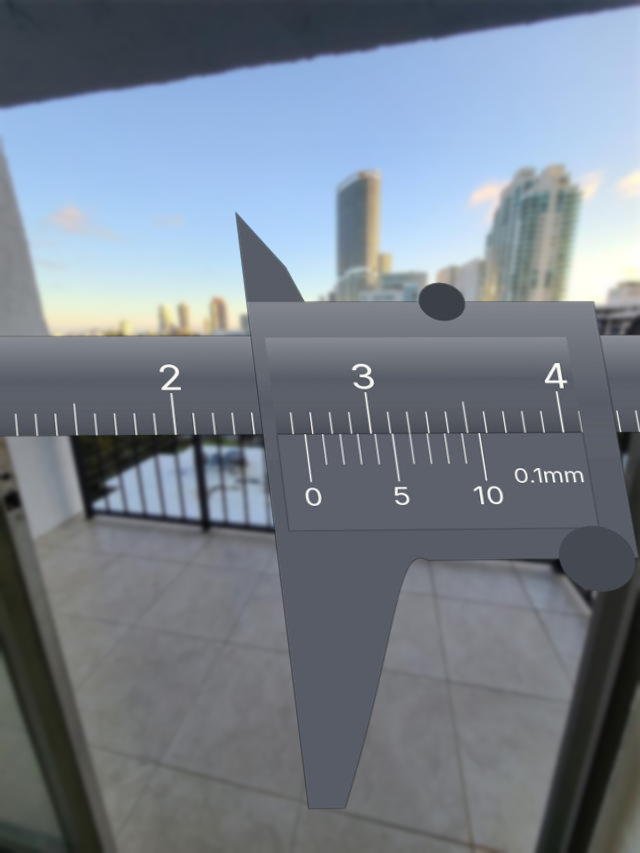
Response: 26.6
